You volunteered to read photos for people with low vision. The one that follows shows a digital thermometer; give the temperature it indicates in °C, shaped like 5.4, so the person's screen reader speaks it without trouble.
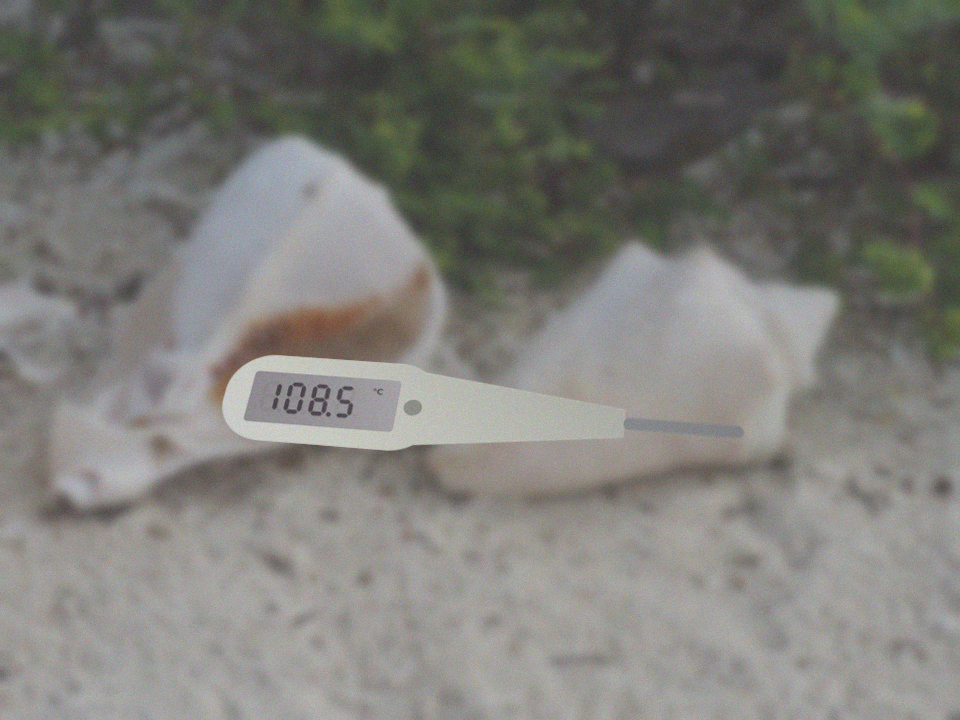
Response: 108.5
